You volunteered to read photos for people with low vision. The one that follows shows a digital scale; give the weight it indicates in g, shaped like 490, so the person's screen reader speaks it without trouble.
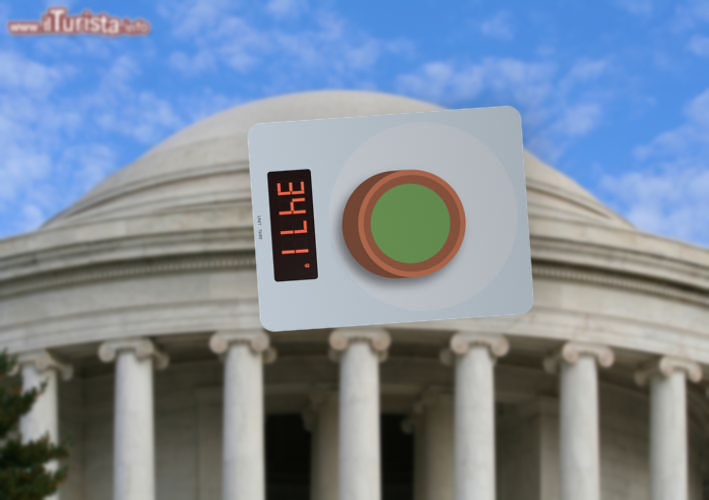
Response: 3471
